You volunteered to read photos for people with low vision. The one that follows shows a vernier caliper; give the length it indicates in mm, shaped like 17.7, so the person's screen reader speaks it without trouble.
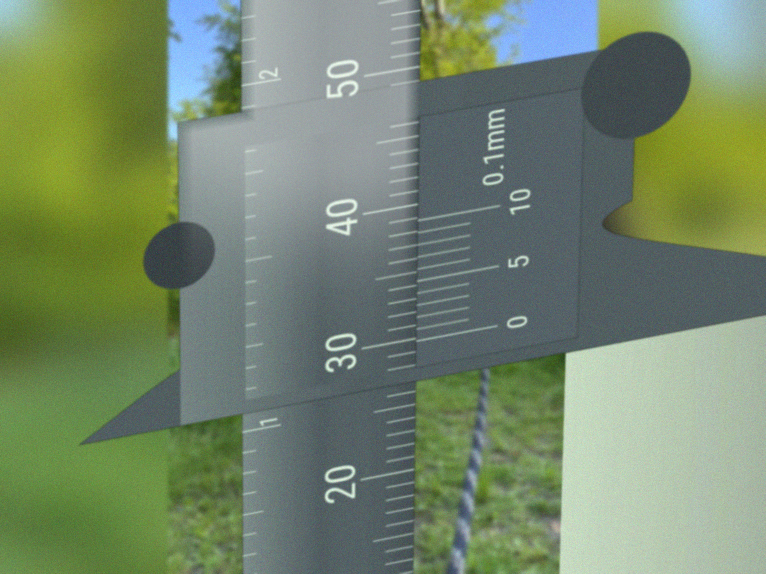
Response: 29.8
